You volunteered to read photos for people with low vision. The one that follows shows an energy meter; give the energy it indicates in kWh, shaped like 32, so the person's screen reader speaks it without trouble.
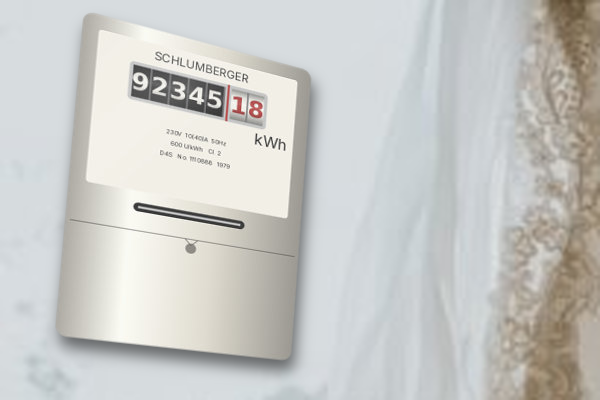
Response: 92345.18
